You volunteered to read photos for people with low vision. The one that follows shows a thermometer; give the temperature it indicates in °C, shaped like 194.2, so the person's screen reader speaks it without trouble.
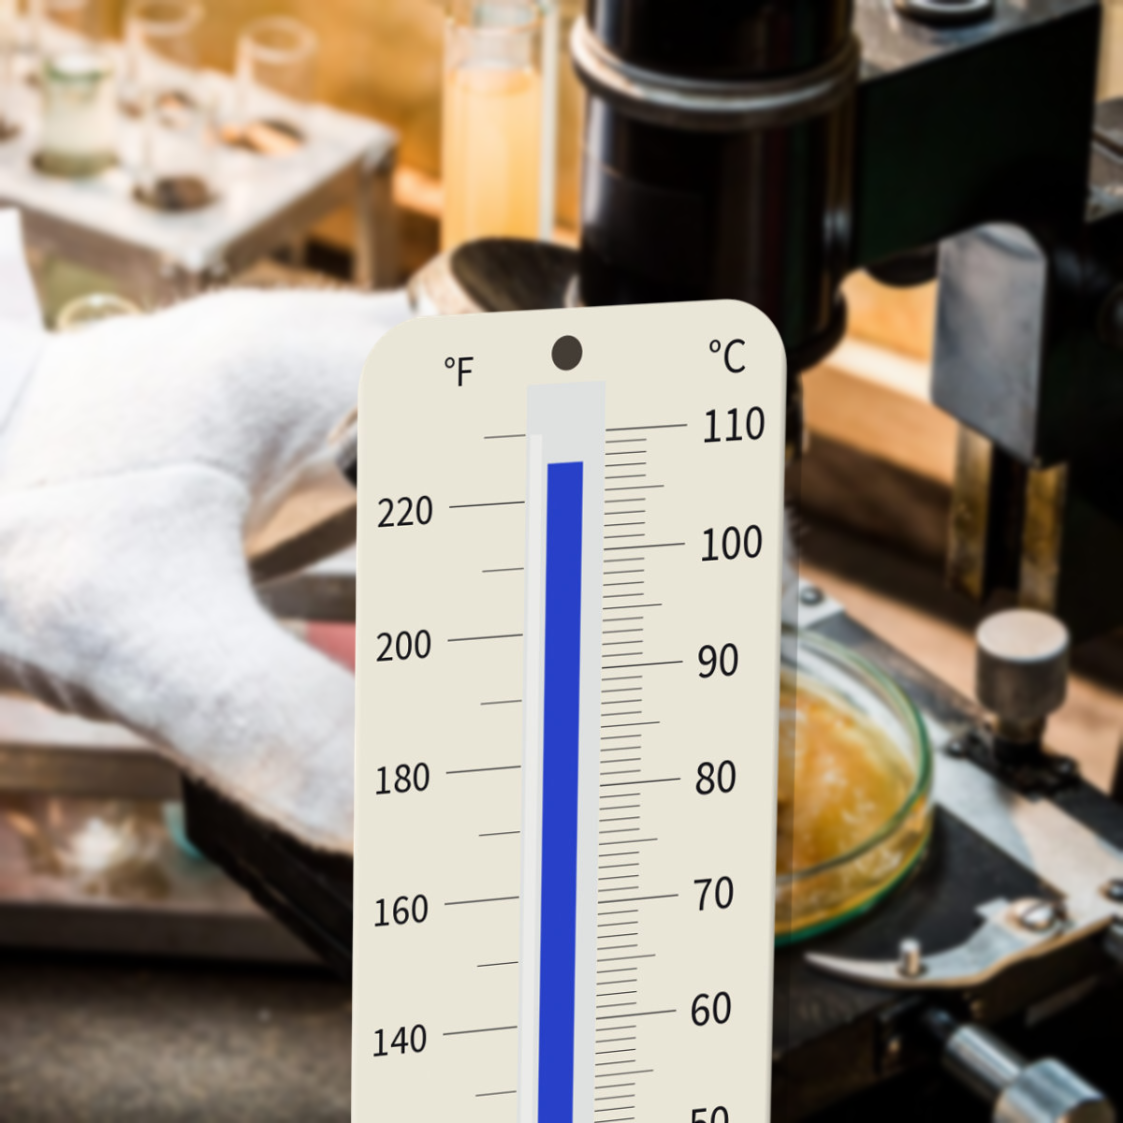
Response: 107.5
